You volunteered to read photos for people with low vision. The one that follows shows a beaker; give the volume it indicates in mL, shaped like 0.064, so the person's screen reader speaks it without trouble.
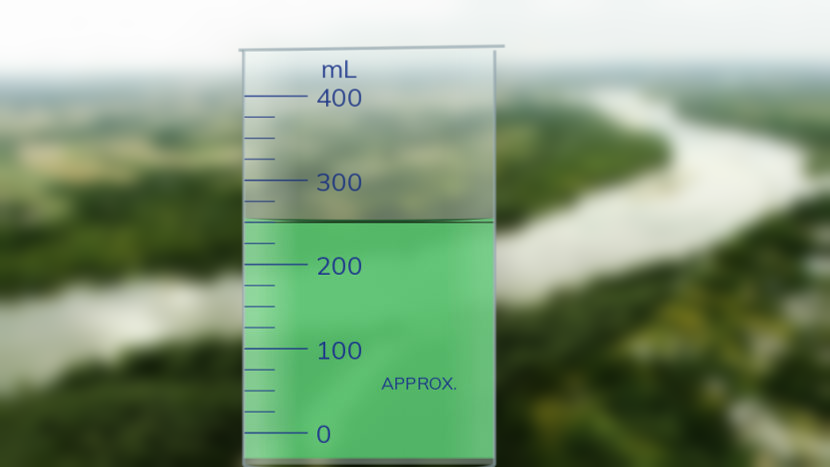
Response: 250
